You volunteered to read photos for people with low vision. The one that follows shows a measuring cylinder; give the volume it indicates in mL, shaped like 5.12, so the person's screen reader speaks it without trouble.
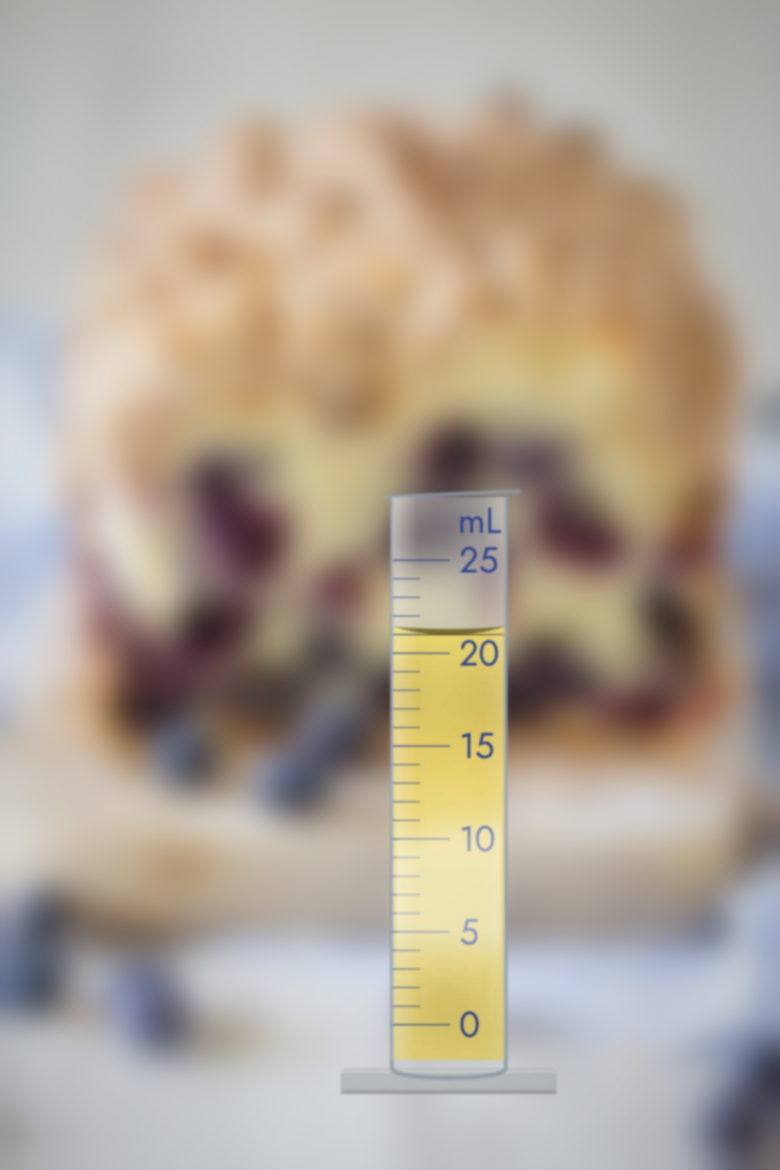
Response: 21
